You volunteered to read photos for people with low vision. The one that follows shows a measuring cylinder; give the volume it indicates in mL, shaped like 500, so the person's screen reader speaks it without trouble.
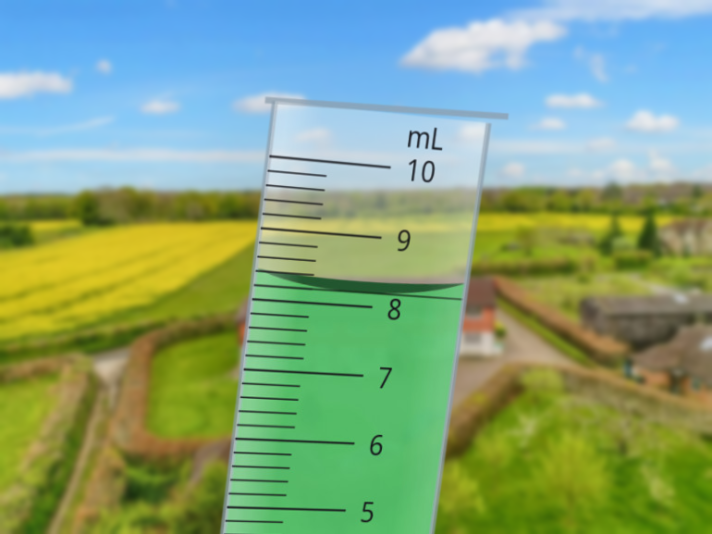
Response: 8.2
